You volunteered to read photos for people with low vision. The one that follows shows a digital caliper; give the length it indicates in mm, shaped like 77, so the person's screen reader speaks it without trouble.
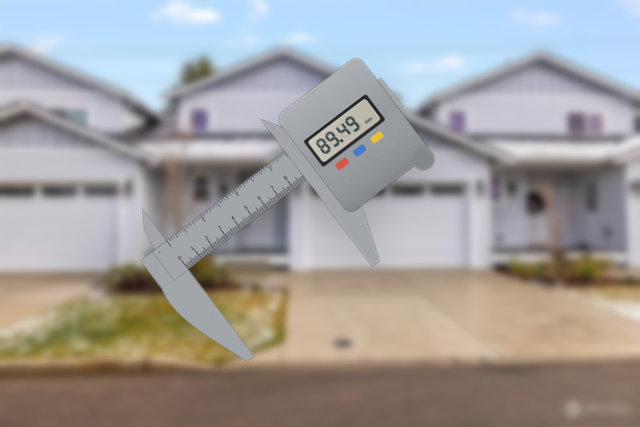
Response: 89.49
